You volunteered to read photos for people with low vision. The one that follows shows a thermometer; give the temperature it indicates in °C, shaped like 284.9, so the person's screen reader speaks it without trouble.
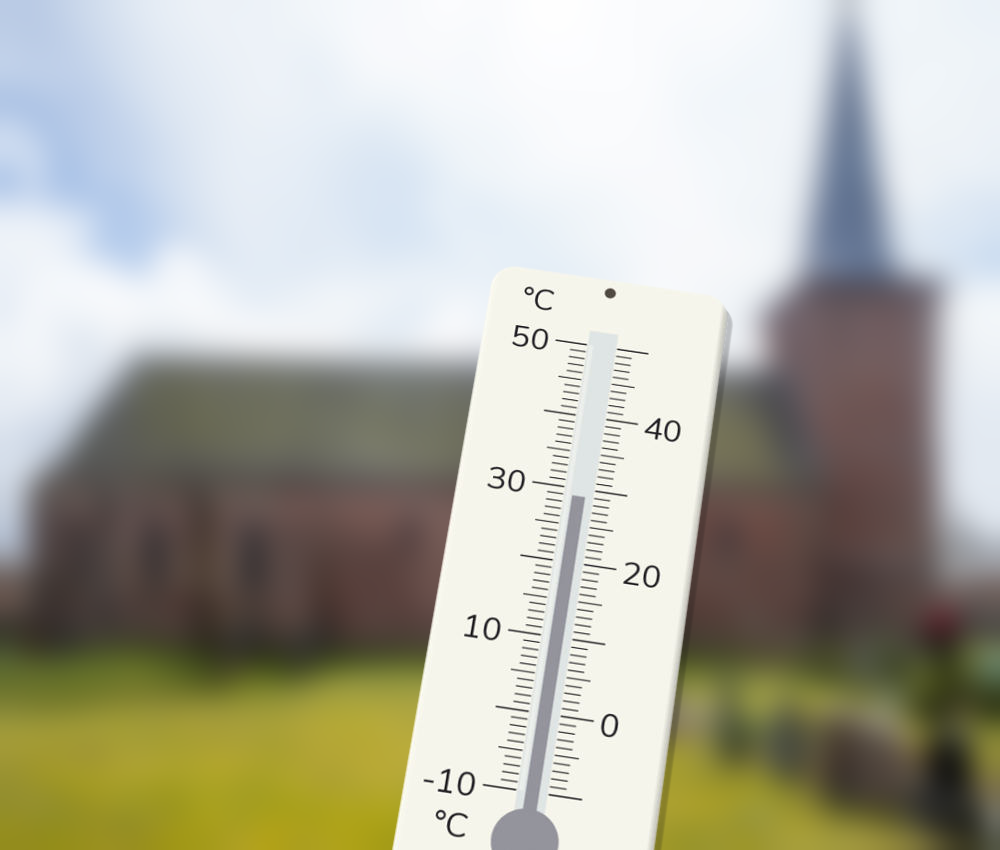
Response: 29
